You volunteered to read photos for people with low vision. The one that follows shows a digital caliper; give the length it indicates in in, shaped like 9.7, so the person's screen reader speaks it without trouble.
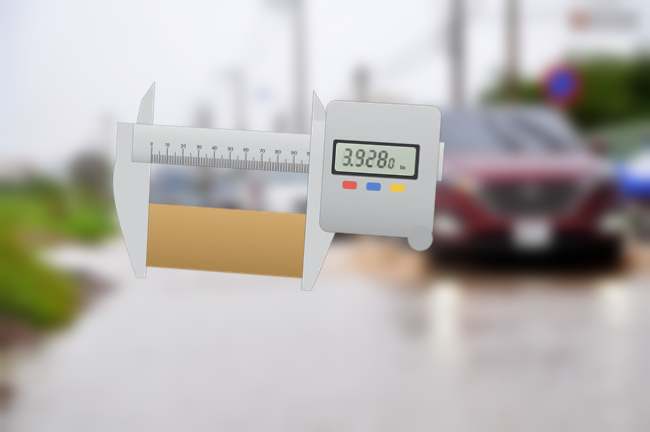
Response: 3.9280
